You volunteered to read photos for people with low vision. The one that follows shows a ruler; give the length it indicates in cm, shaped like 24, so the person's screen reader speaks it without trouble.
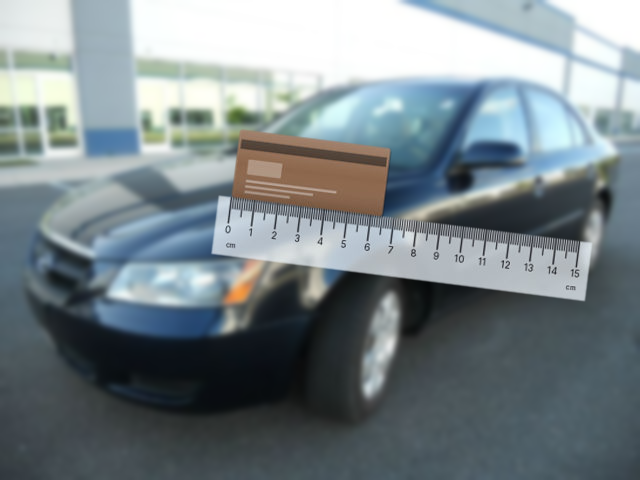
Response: 6.5
